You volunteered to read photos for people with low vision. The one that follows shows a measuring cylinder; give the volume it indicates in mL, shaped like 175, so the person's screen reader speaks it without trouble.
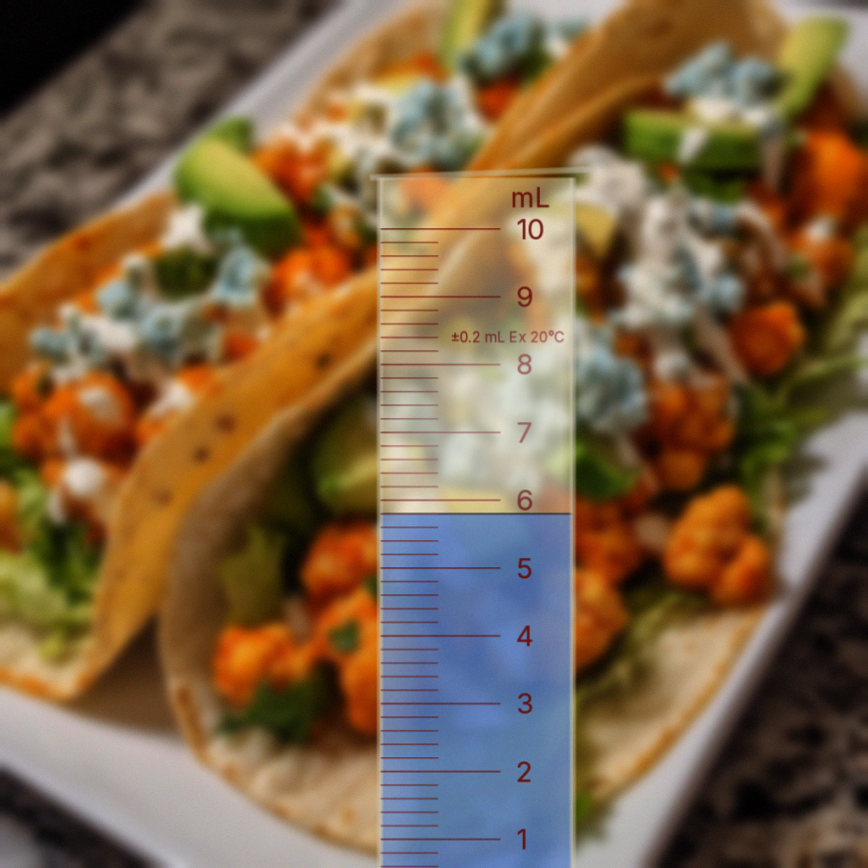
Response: 5.8
